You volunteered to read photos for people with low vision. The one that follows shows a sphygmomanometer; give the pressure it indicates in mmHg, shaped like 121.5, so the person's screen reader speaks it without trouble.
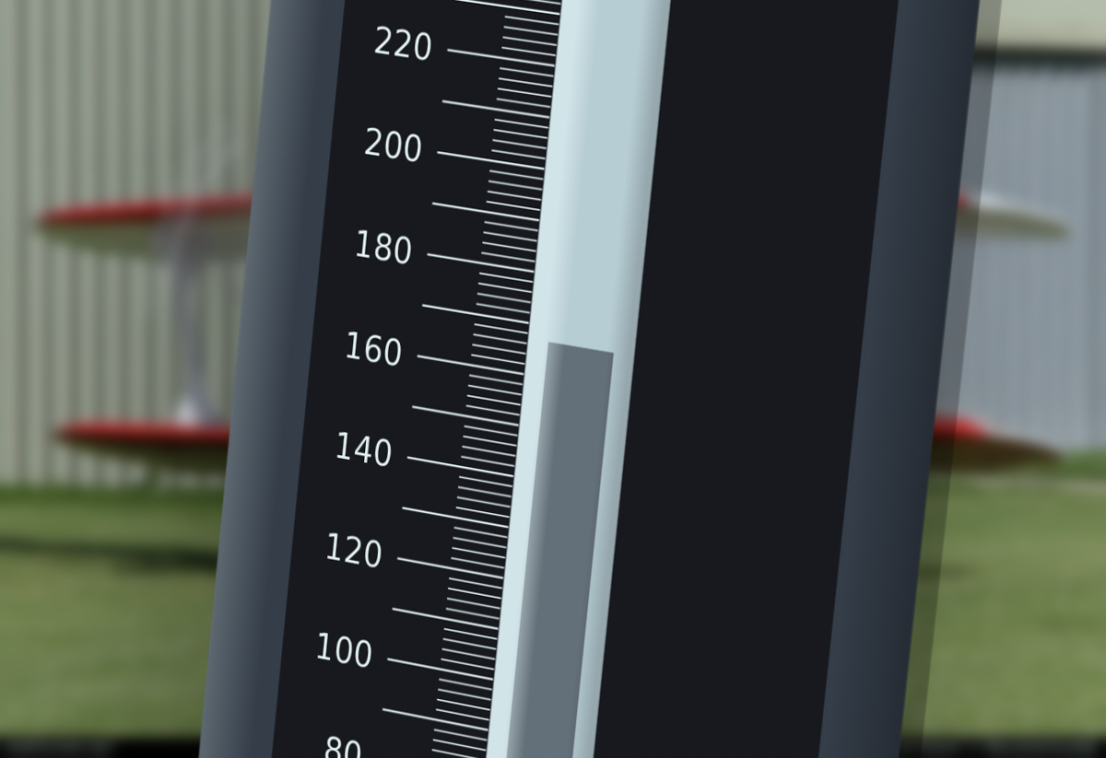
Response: 167
